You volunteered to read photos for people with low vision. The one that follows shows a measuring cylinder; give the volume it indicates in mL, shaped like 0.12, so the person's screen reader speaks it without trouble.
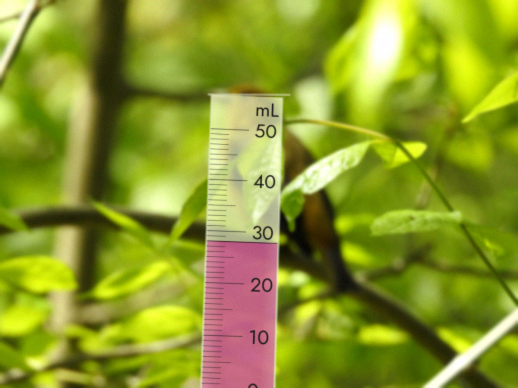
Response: 28
